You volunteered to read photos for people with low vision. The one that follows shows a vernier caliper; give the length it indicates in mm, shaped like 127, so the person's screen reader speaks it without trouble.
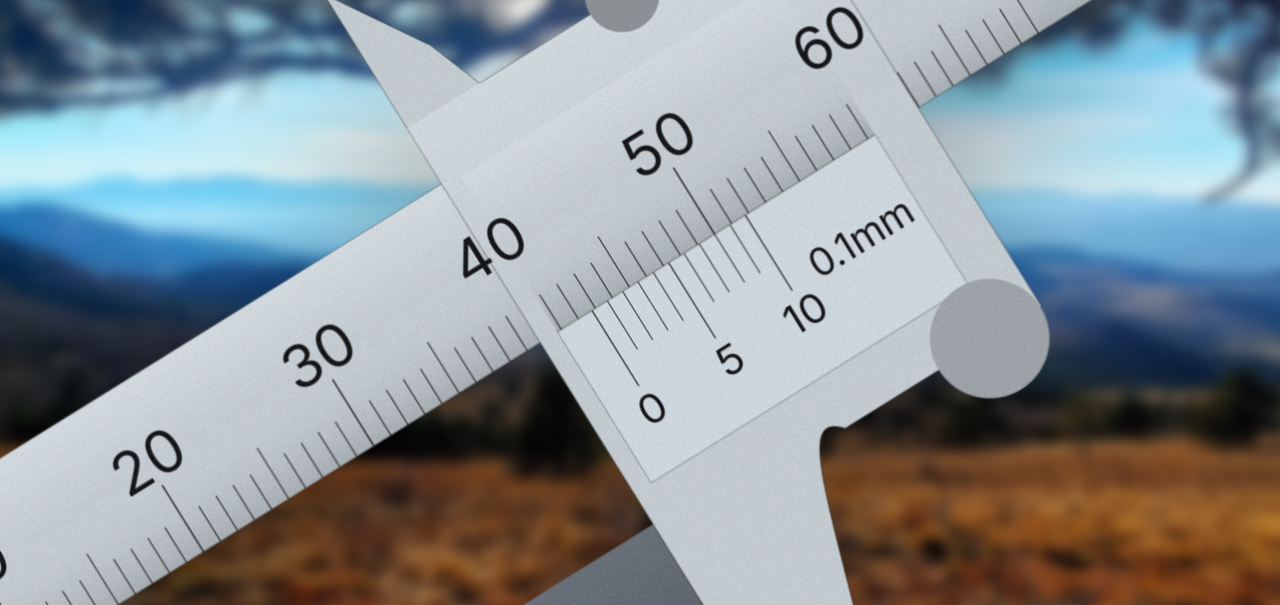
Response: 42.8
